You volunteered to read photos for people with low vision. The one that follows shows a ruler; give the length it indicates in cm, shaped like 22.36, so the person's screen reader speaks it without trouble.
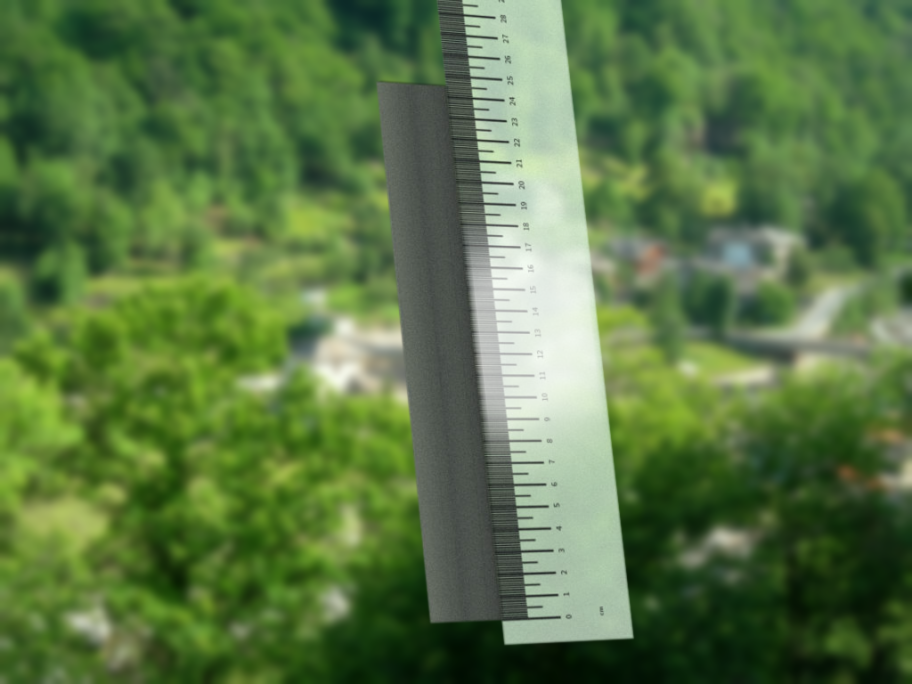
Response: 24.5
